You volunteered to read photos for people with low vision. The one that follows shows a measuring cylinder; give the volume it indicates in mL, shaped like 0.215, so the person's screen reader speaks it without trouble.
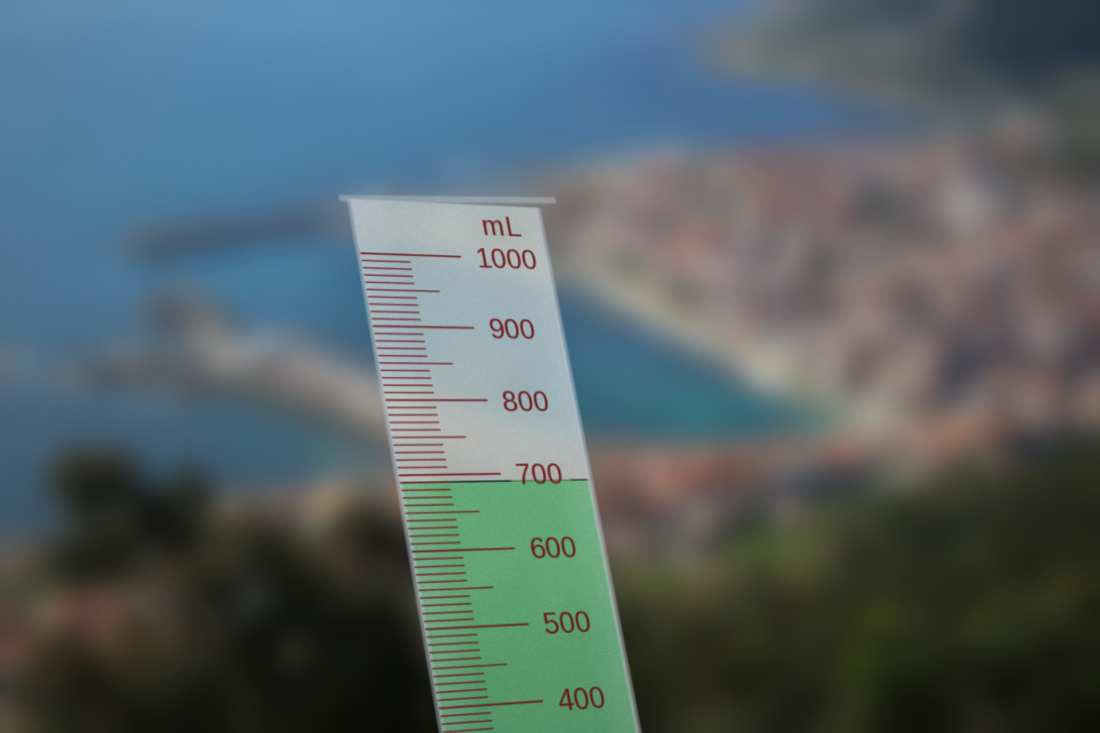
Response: 690
